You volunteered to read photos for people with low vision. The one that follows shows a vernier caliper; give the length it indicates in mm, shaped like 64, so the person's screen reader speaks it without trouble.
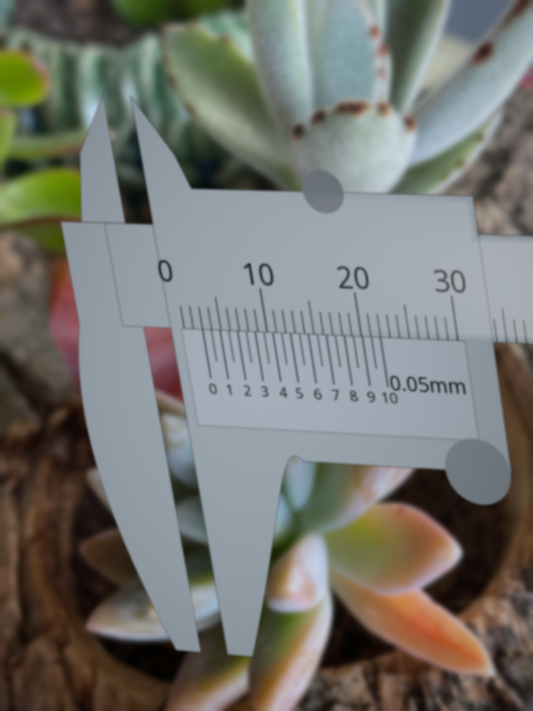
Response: 3.0
